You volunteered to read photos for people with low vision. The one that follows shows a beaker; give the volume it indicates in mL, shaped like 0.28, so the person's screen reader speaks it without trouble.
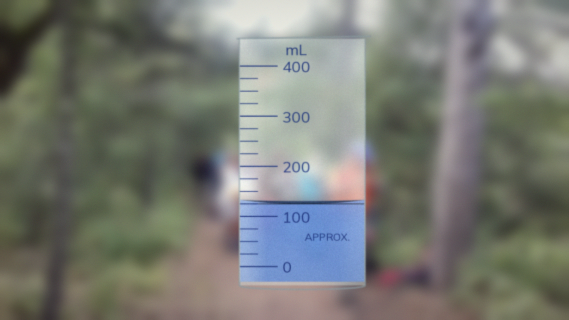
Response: 125
